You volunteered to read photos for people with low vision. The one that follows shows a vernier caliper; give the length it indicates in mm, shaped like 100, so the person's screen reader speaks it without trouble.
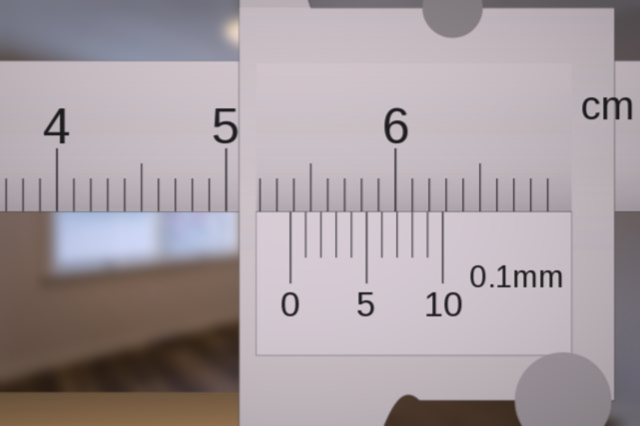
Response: 53.8
